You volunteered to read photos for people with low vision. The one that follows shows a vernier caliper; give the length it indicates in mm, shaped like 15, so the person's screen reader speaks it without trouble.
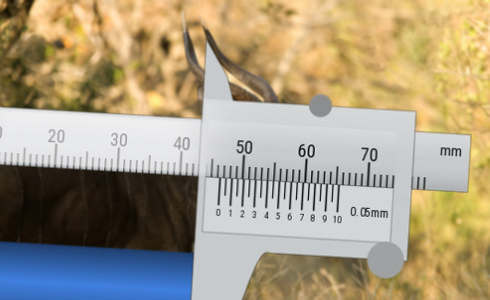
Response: 46.4
